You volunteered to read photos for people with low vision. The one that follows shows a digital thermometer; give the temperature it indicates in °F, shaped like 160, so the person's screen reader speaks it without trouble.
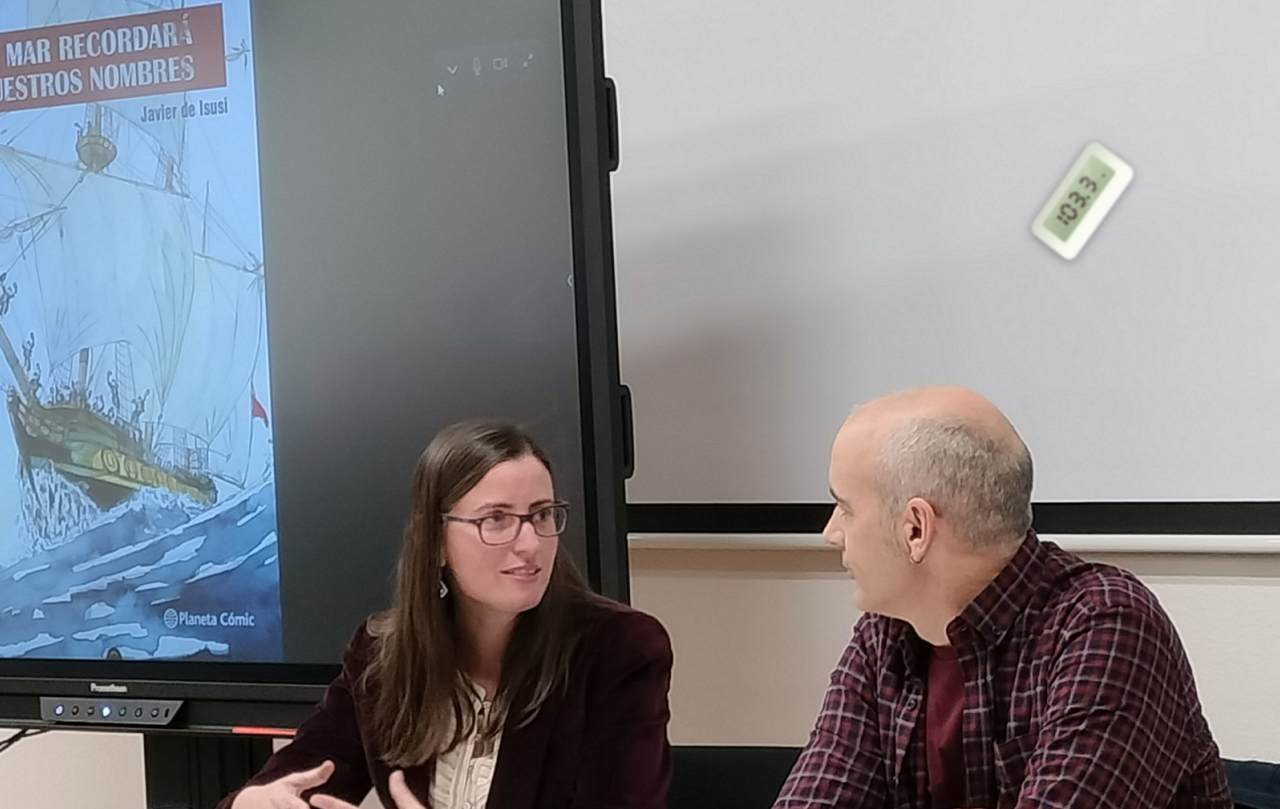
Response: 103.3
